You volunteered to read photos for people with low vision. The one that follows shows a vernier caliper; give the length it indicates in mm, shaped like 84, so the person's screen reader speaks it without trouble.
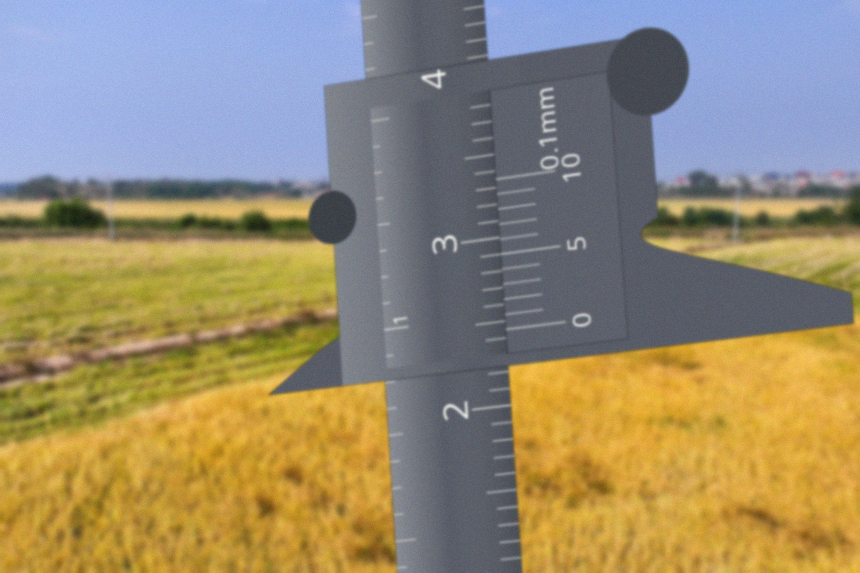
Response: 24.5
